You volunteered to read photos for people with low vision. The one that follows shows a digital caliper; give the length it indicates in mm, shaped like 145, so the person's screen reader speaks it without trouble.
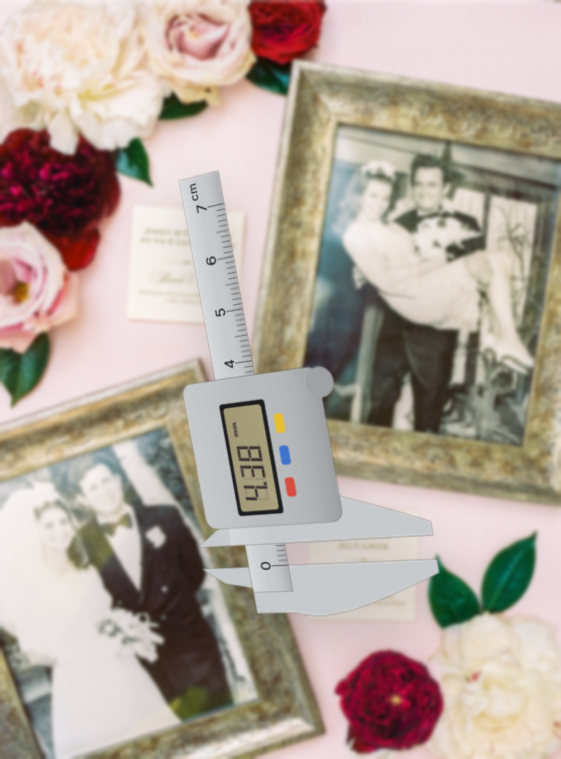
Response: 4.38
